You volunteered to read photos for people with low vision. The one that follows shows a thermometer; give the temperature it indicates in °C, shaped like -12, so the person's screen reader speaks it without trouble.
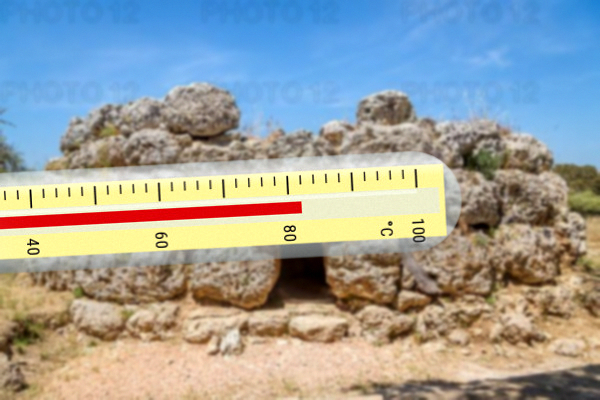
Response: 82
